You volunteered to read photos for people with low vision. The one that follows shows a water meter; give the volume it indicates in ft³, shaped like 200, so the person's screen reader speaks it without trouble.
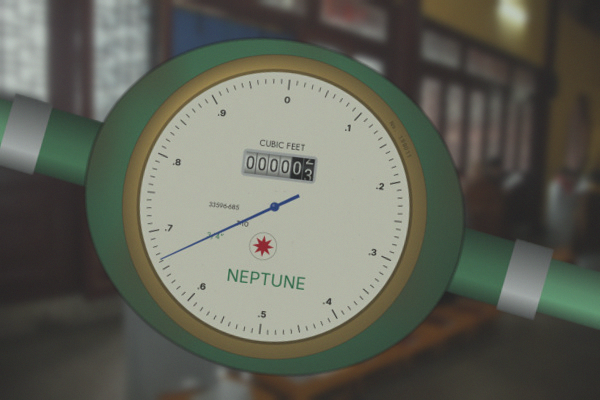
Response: 2.66
